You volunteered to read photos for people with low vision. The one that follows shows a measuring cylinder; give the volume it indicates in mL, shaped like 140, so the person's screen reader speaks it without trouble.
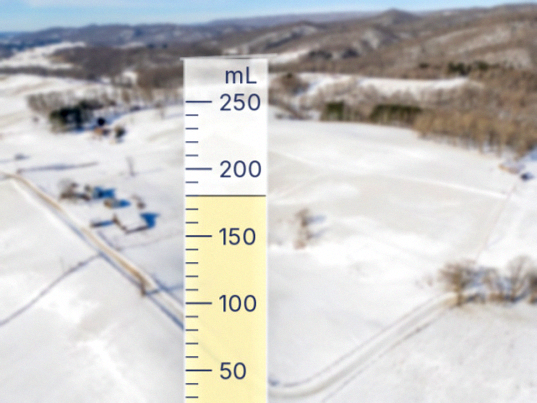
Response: 180
